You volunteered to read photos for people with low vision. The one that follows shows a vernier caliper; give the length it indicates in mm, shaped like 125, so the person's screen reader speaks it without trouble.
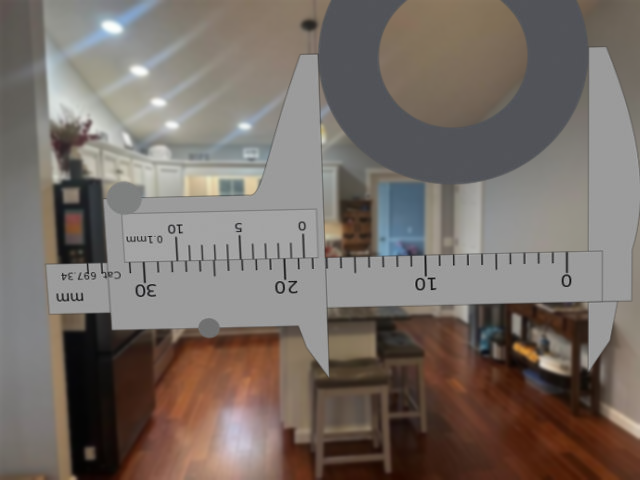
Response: 18.6
